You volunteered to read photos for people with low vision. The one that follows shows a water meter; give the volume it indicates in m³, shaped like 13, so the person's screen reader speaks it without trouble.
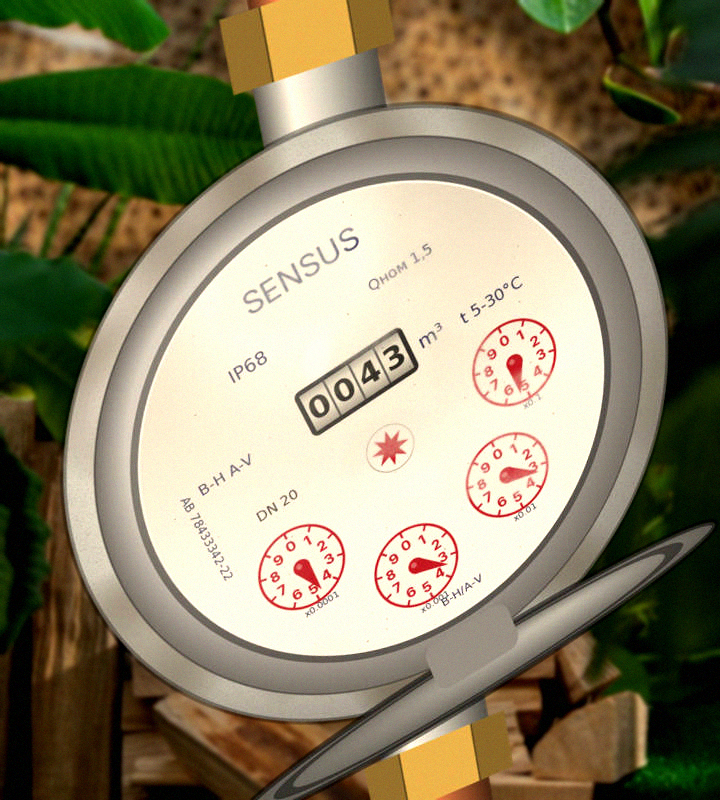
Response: 43.5334
